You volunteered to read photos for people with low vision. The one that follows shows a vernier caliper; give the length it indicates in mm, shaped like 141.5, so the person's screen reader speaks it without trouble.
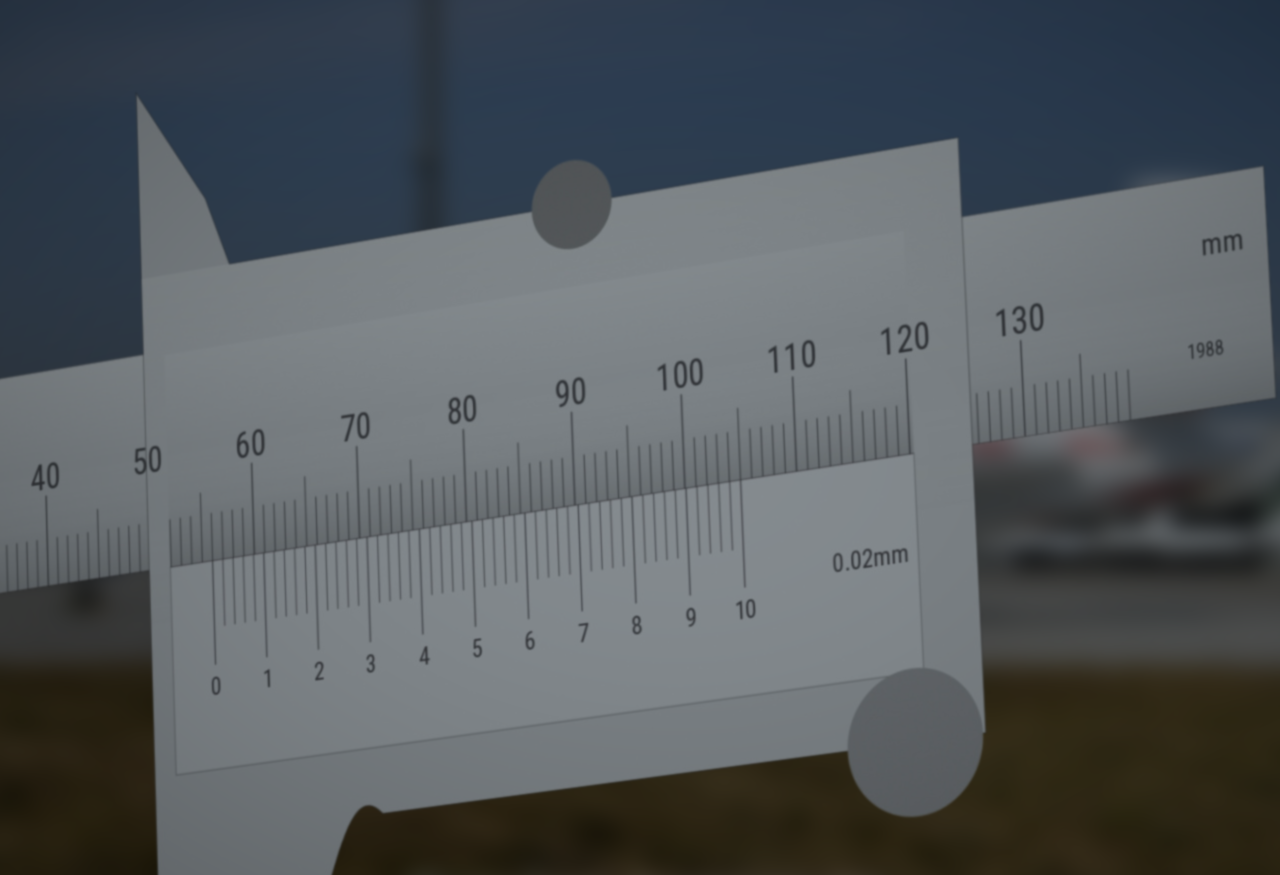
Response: 56.0
